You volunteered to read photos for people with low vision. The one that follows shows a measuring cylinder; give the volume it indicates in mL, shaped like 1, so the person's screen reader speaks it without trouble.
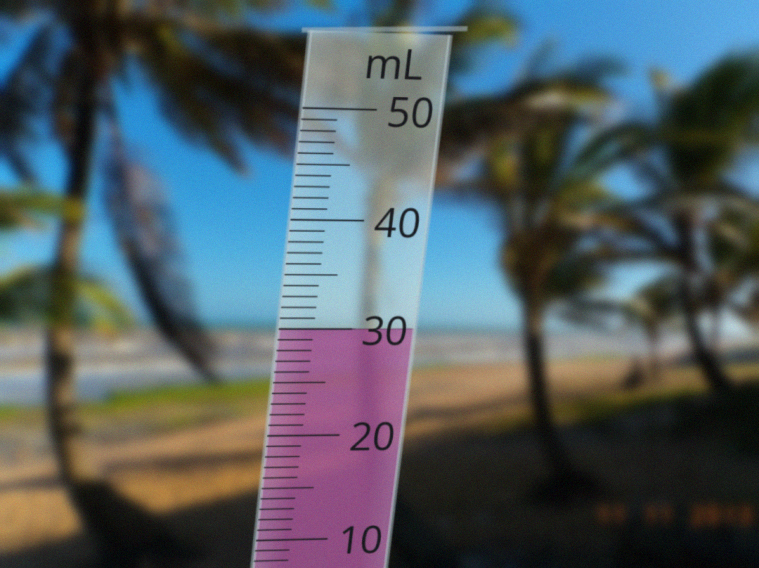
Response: 30
